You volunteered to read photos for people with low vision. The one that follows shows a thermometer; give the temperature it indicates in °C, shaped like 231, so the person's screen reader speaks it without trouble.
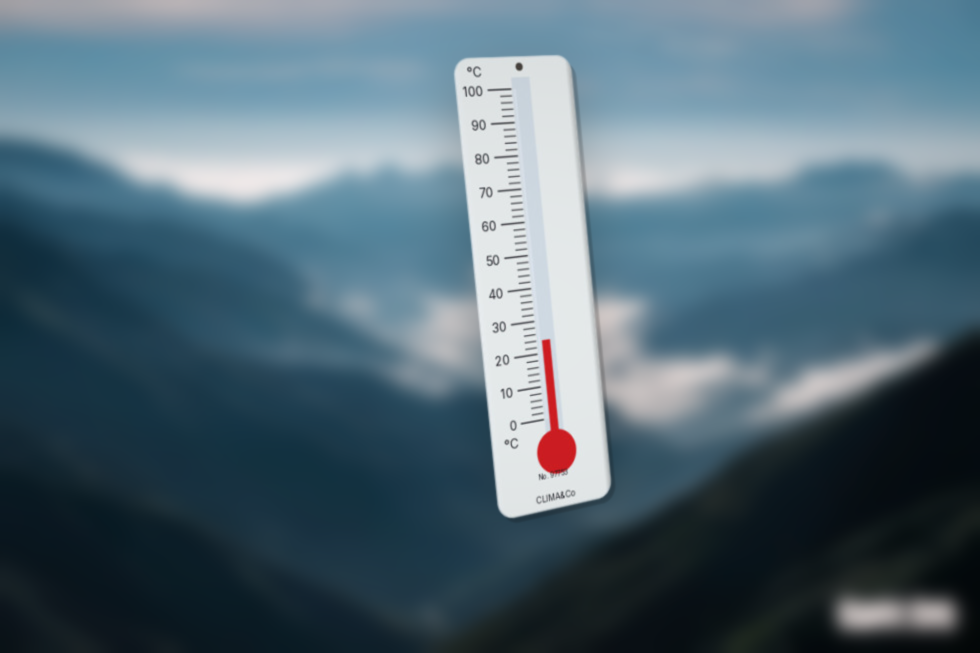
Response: 24
